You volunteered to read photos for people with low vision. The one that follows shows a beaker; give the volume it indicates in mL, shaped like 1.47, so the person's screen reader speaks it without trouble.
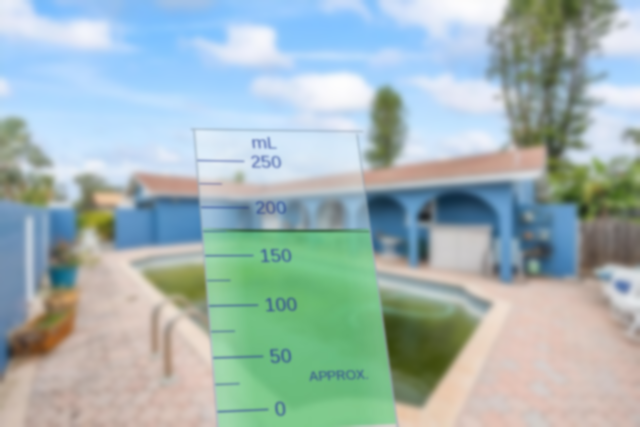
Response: 175
